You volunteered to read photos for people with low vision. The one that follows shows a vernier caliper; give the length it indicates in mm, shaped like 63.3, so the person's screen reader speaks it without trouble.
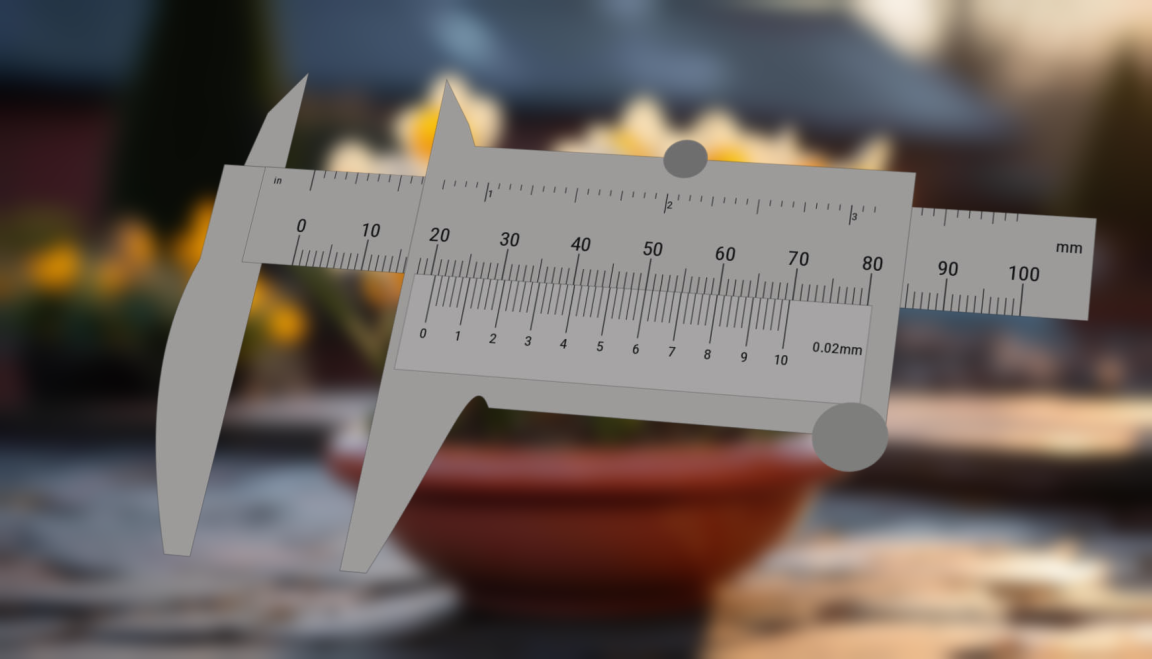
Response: 20.6
